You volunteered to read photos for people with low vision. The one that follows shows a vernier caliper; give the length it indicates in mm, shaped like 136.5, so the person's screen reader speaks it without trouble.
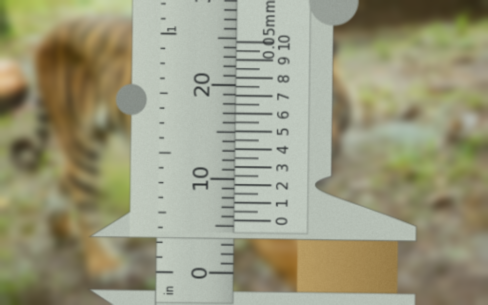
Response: 5.6
